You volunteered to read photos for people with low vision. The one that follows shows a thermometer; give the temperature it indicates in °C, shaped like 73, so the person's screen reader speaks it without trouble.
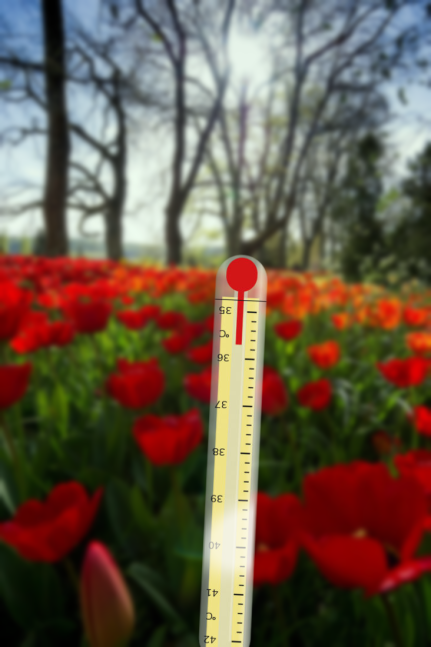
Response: 35.7
